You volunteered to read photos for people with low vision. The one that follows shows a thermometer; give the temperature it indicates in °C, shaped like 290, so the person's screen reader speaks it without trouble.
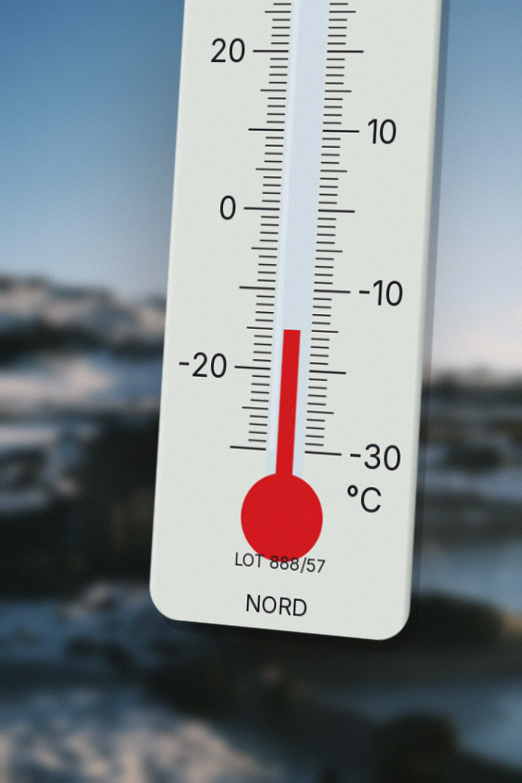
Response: -15
